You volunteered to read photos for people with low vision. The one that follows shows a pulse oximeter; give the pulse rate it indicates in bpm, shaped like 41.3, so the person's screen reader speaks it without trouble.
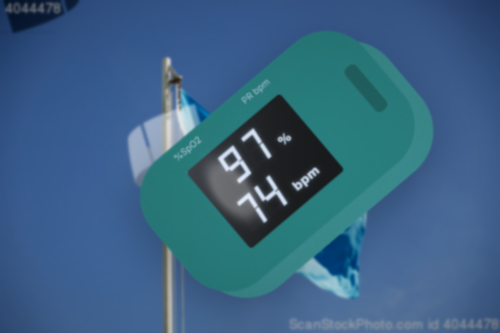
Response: 74
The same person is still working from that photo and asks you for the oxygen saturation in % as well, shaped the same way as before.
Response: 97
